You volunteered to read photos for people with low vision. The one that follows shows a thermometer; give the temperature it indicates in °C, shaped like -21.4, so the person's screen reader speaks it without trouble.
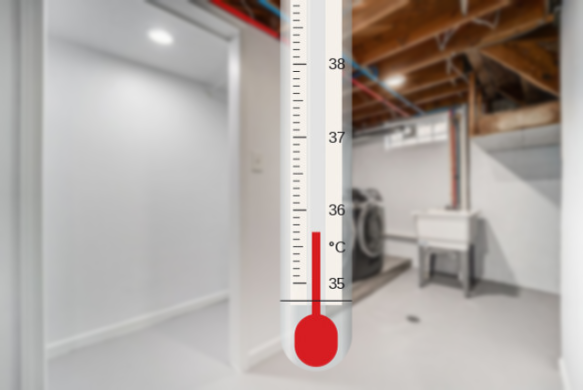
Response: 35.7
